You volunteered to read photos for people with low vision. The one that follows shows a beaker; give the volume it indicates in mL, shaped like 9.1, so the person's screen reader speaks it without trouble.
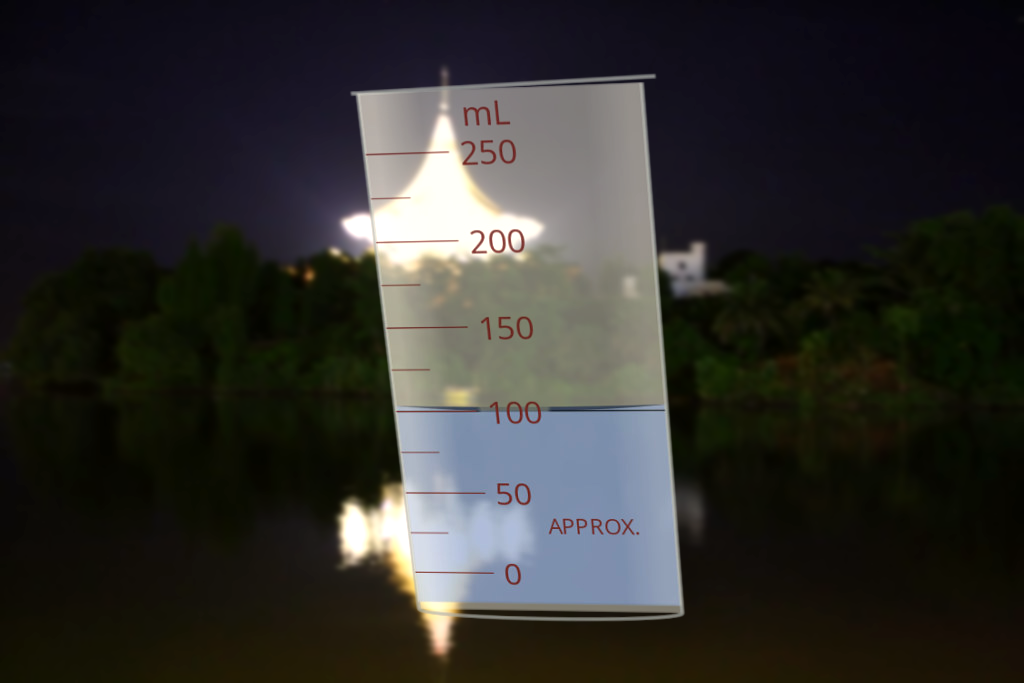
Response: 100
